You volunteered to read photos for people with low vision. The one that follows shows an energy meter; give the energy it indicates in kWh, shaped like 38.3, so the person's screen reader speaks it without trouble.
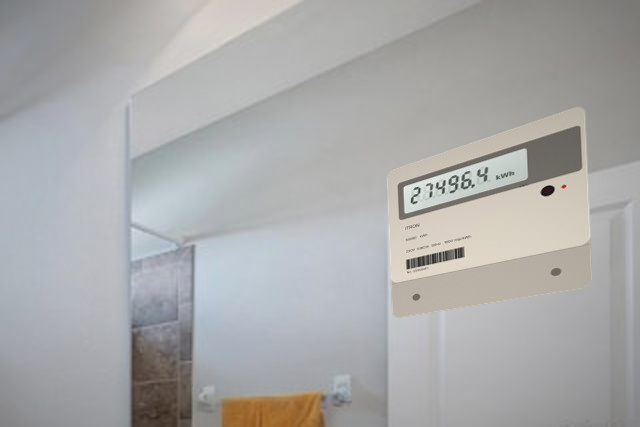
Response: 27496.4
